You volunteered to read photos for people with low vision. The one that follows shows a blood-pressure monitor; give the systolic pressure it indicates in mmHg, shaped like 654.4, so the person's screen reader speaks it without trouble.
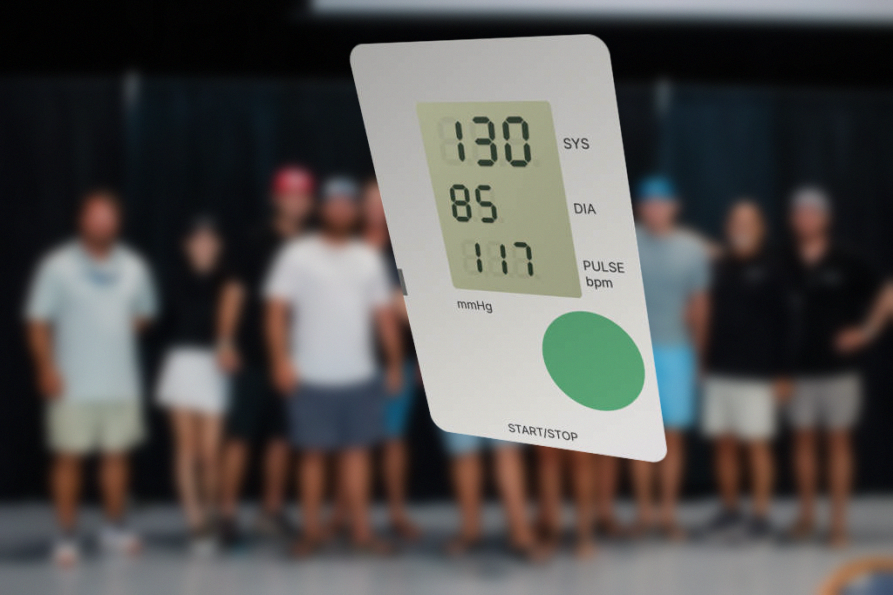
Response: 130
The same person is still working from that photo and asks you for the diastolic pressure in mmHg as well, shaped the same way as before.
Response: 85
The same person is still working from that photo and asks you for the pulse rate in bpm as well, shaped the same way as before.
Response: 117
